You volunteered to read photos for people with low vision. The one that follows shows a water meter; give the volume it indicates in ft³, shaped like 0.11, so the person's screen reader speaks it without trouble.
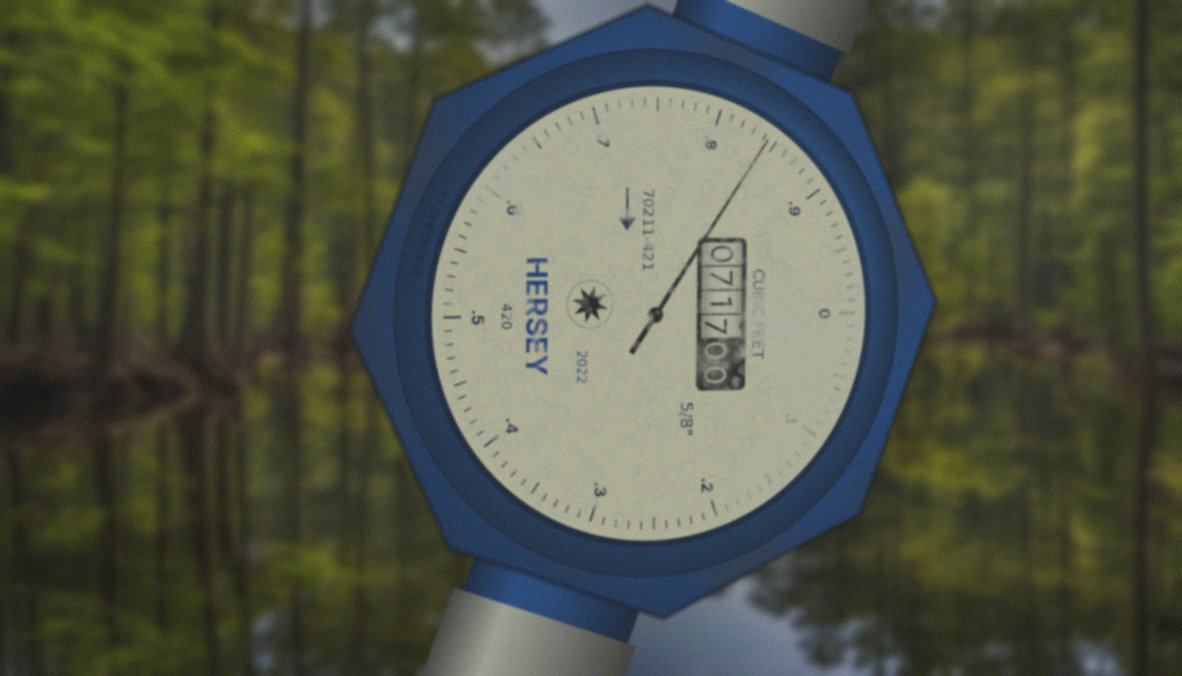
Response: 71699.84
